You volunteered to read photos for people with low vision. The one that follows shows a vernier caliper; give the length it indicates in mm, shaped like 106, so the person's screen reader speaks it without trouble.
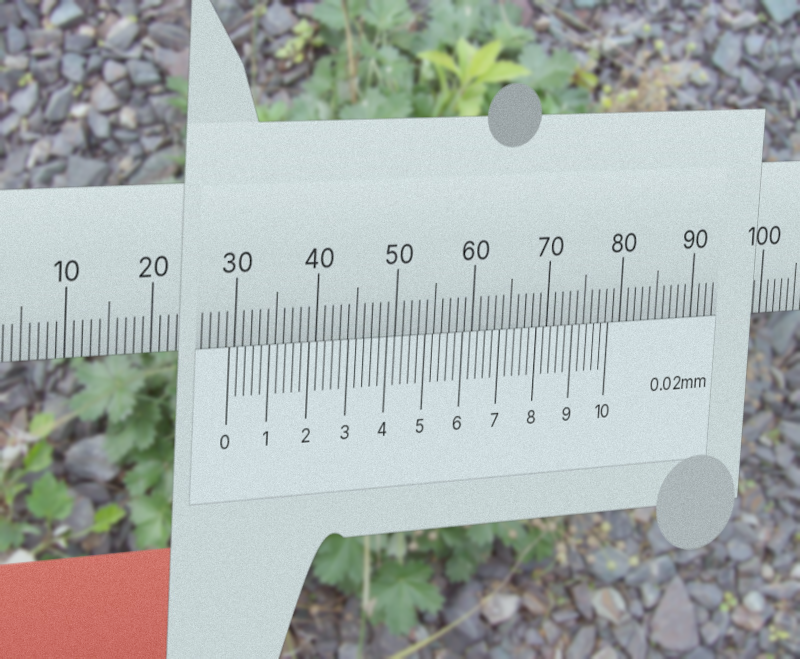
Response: 29.4
